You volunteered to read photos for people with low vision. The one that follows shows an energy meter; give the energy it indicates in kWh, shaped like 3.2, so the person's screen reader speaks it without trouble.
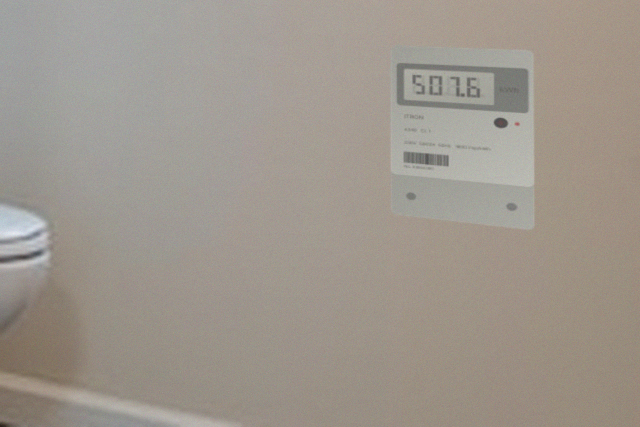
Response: 507.6
